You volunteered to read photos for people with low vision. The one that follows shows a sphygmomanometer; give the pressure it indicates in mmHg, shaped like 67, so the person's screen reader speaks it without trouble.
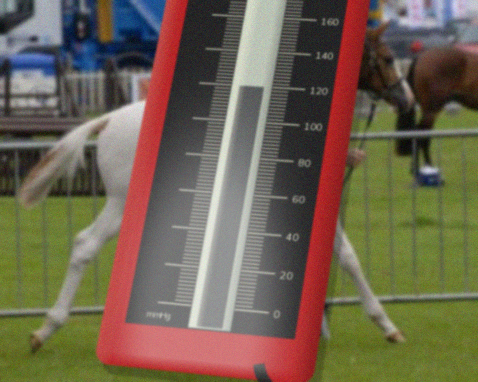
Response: 120
